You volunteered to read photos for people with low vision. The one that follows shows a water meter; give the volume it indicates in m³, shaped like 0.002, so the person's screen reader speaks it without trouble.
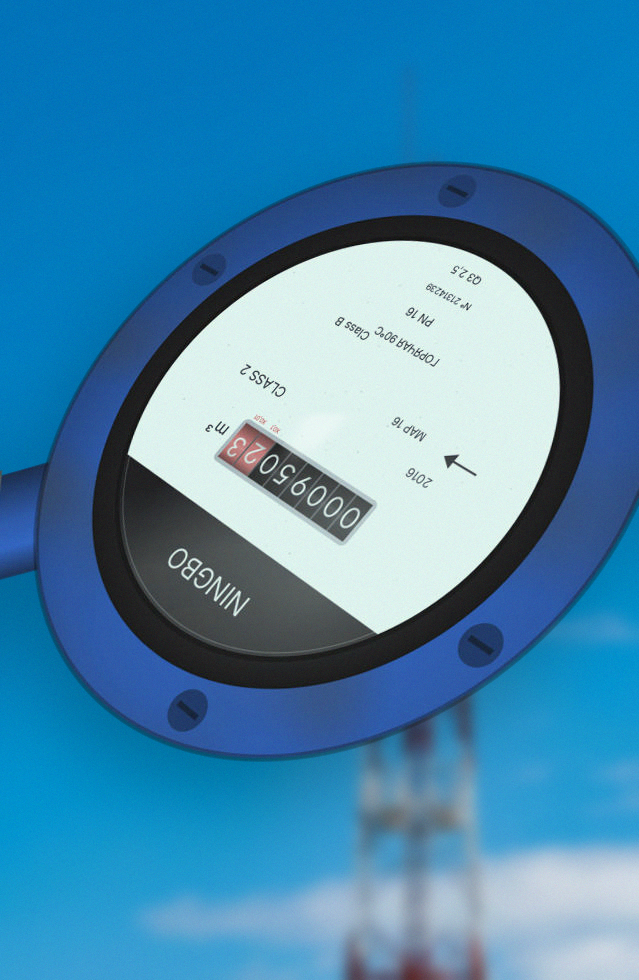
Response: 950.23
